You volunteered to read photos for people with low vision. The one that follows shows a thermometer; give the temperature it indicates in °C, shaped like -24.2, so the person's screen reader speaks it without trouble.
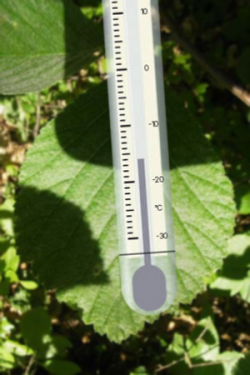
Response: -16
